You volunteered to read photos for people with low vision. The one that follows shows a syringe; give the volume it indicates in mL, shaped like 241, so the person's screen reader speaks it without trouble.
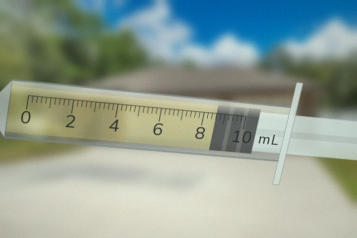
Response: 8.6
